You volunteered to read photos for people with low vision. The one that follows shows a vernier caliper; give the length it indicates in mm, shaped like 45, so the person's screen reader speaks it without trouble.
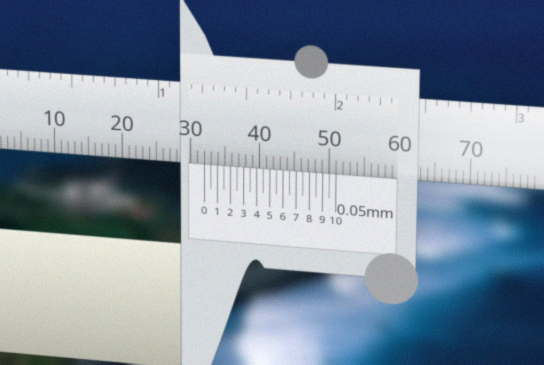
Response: 32.0
